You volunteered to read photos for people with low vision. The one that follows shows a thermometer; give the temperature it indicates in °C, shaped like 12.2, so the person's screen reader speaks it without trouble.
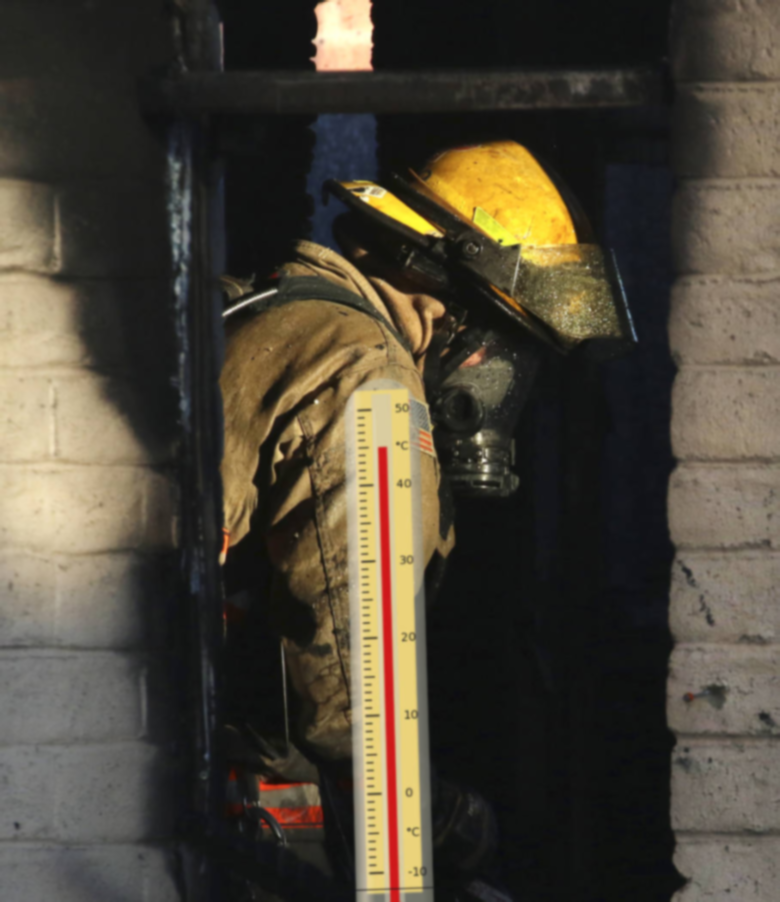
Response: 45
